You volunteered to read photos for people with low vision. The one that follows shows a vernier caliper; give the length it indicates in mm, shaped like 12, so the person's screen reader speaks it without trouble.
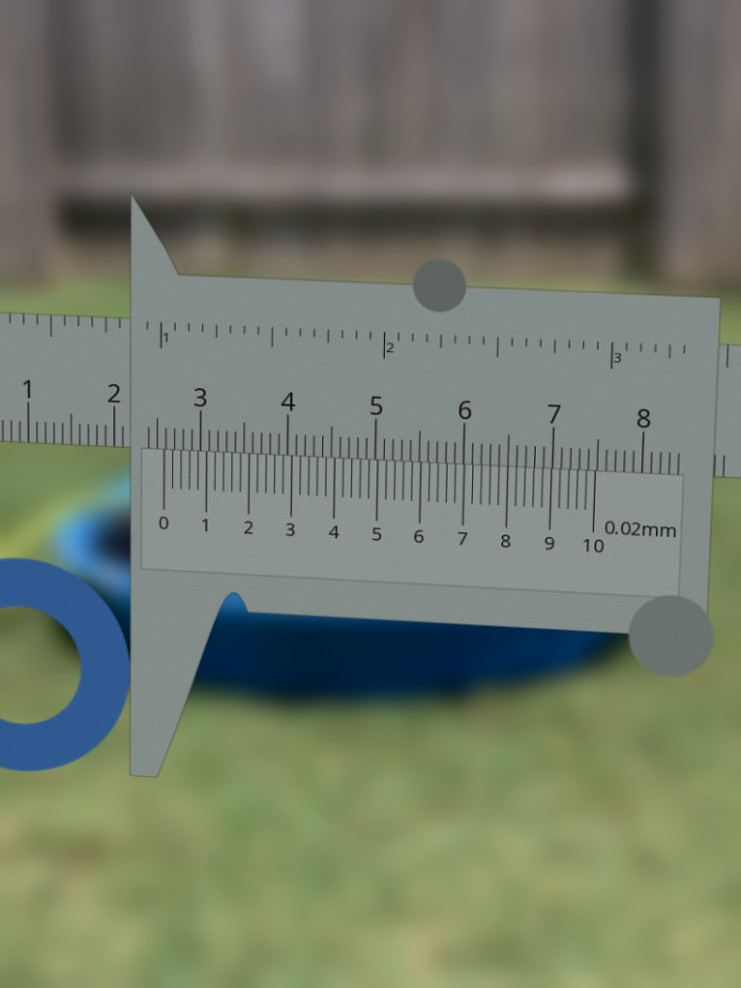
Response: 25.8
